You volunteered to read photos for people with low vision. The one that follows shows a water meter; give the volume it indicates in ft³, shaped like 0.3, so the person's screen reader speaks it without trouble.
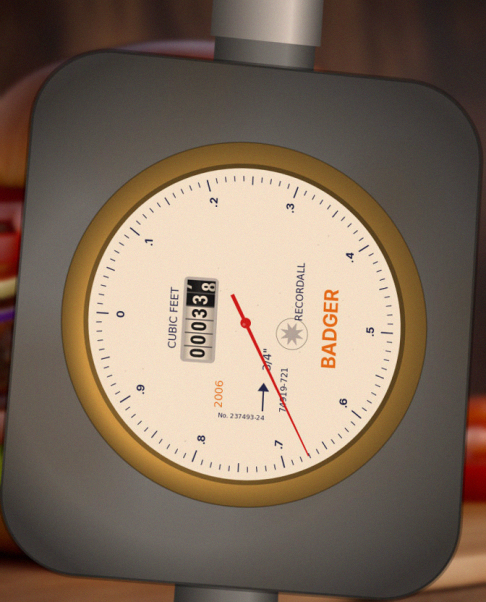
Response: 337.67
